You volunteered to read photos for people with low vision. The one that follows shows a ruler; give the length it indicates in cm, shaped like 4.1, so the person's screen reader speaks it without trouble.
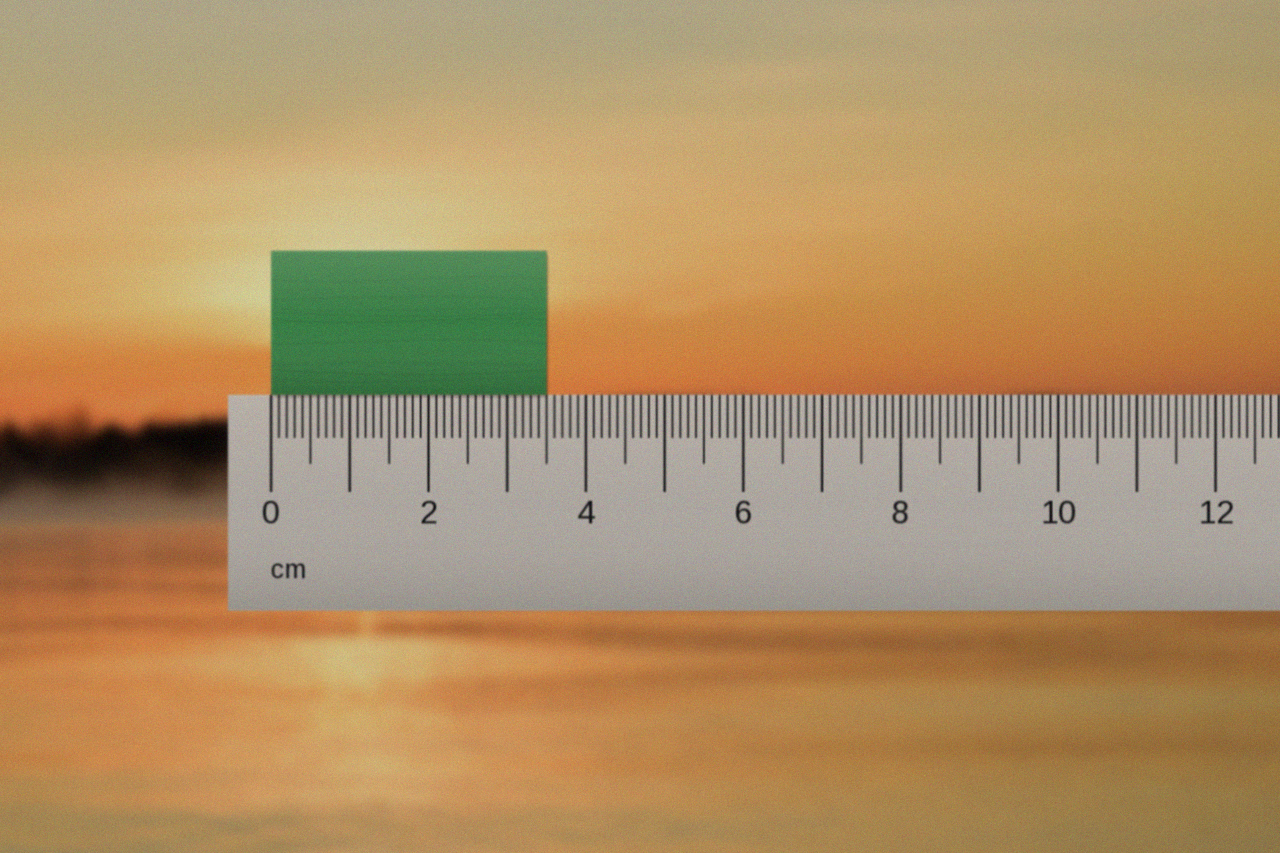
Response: 3.5
